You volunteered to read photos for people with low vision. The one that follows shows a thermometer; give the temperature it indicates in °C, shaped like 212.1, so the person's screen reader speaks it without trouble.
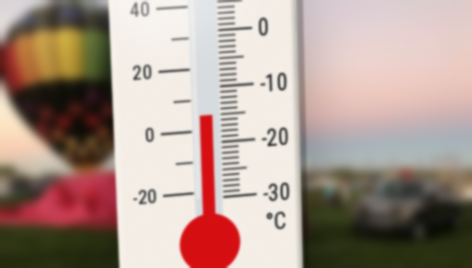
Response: -15
